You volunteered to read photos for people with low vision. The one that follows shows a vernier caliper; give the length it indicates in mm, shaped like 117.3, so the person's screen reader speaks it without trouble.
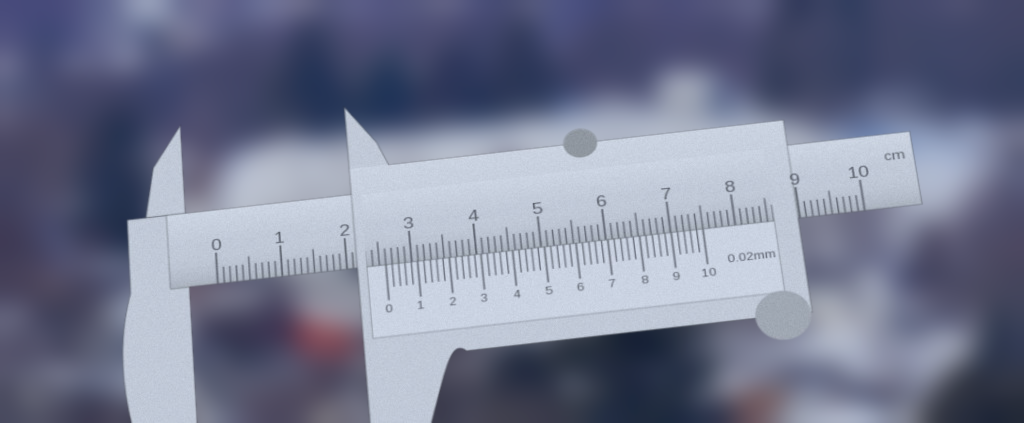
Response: 26.0
